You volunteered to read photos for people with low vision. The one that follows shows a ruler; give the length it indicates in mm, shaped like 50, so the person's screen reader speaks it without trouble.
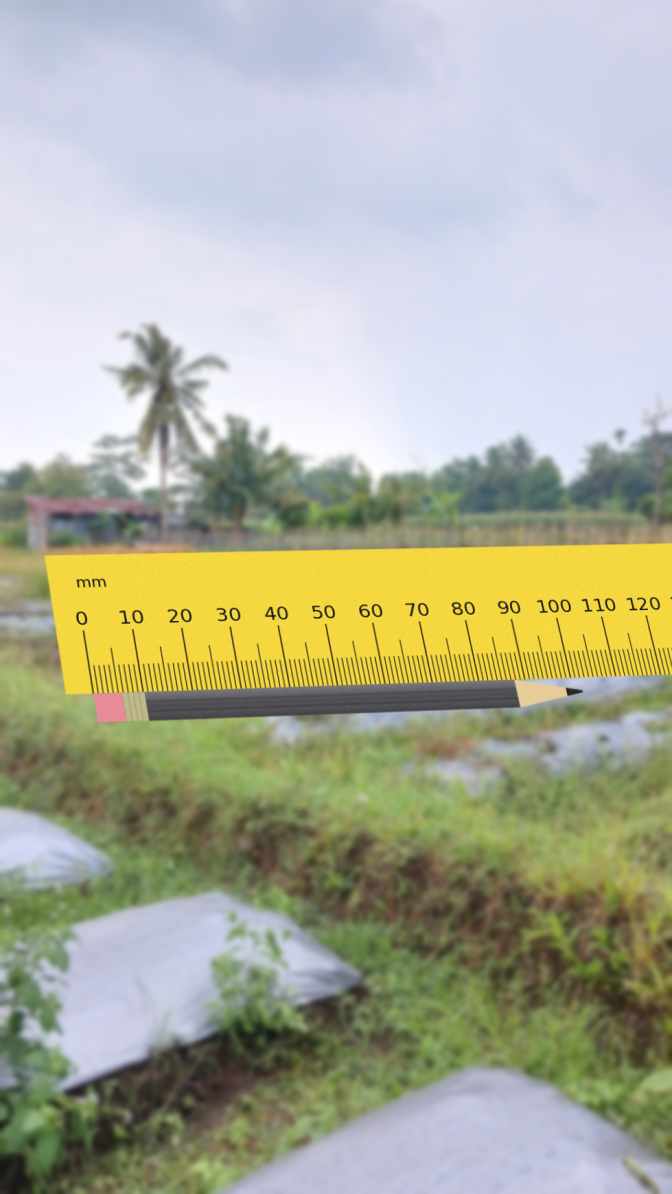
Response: 102
